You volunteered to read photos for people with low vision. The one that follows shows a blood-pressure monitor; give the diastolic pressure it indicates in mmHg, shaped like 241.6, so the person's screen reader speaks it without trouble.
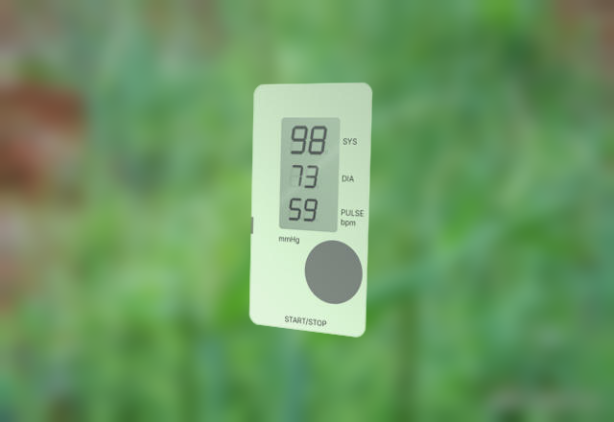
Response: 73
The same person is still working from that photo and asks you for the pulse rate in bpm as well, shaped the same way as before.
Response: 59
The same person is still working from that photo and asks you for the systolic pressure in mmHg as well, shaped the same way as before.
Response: 98
